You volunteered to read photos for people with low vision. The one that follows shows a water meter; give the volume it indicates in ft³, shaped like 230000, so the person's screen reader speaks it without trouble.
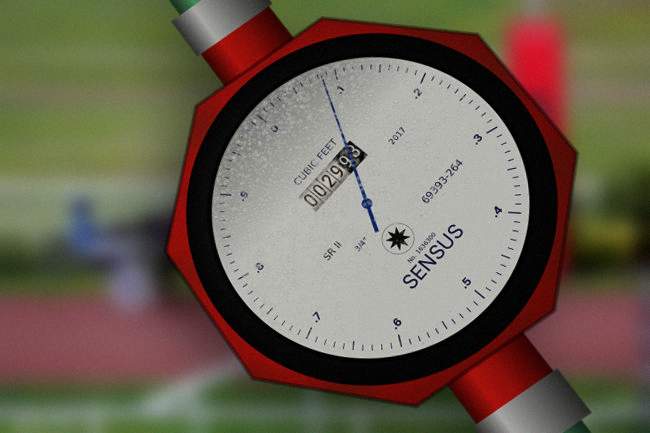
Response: 2993.08
